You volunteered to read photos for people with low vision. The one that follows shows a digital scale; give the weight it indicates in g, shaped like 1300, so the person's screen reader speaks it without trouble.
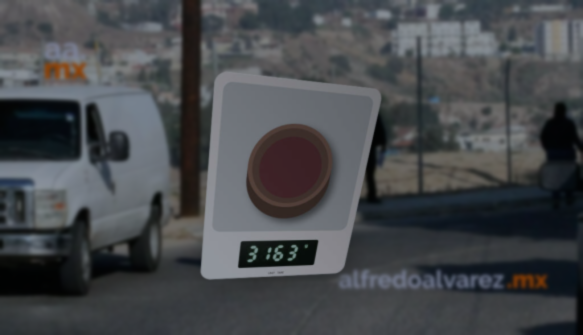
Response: 3163
